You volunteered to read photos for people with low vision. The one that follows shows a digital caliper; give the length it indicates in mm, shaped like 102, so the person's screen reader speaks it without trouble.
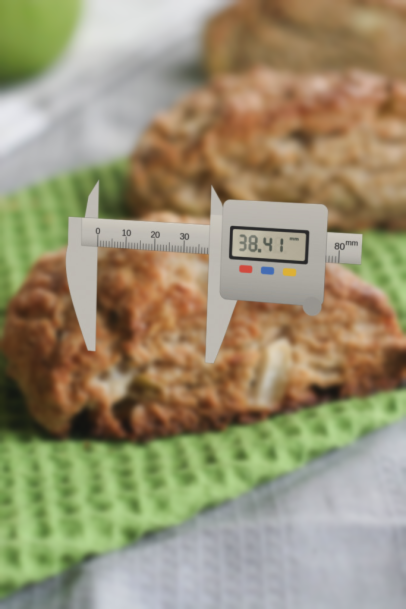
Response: 38.41
